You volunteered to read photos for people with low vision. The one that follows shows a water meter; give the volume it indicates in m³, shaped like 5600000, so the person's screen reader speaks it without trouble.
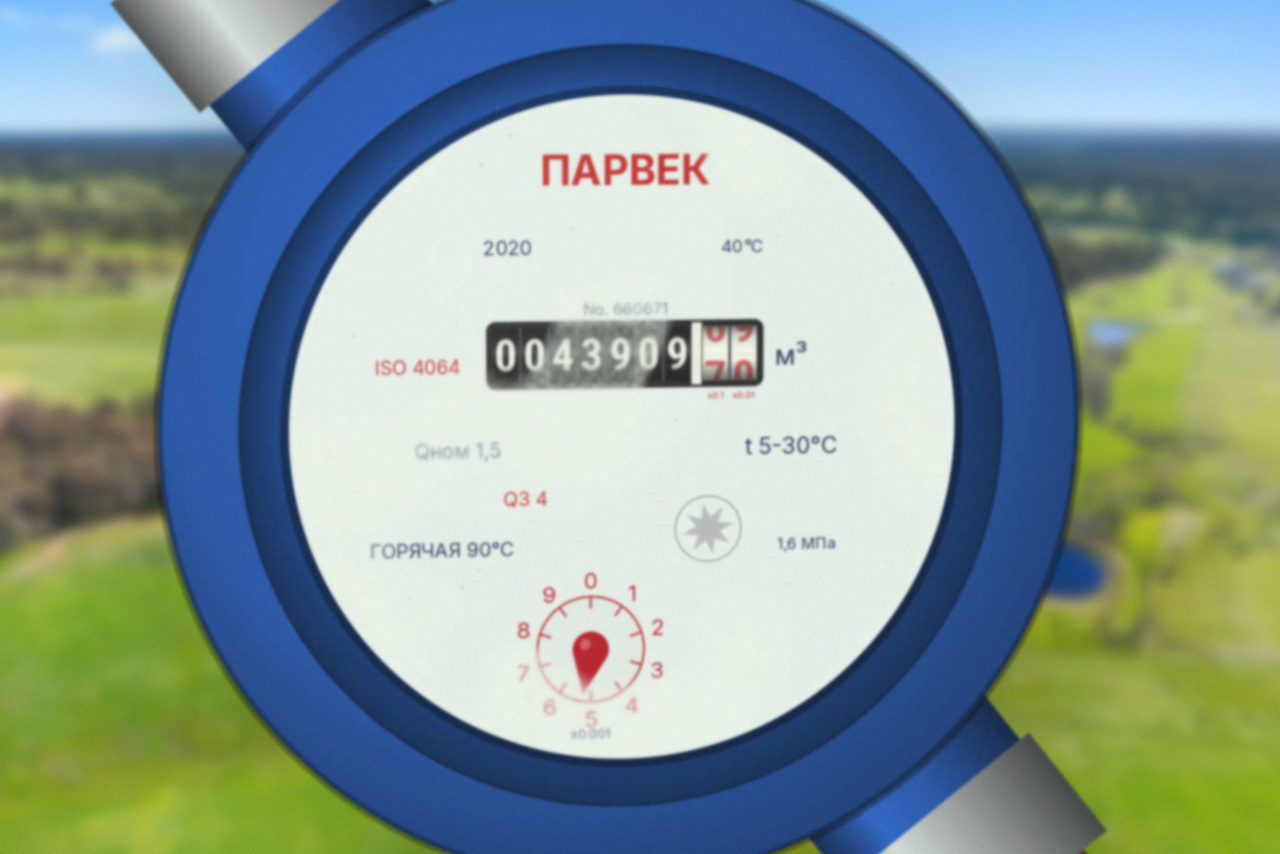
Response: 43909.695
